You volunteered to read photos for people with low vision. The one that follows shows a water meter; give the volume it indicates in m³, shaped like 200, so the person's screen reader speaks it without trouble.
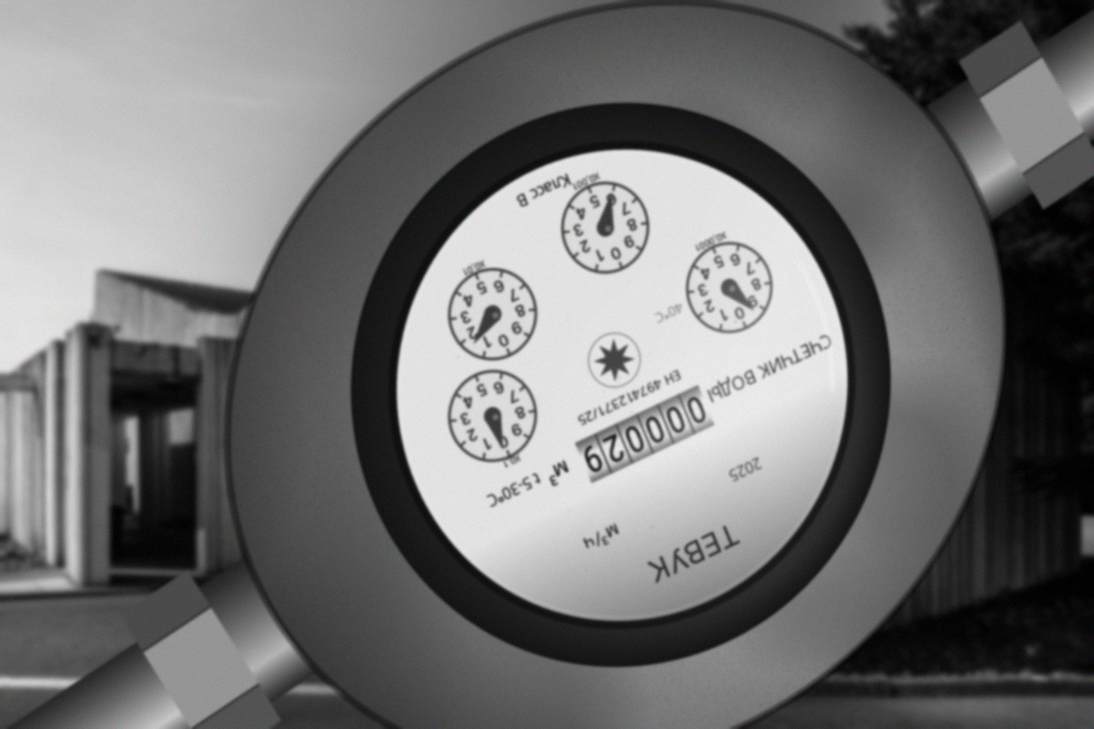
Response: 29.0159
